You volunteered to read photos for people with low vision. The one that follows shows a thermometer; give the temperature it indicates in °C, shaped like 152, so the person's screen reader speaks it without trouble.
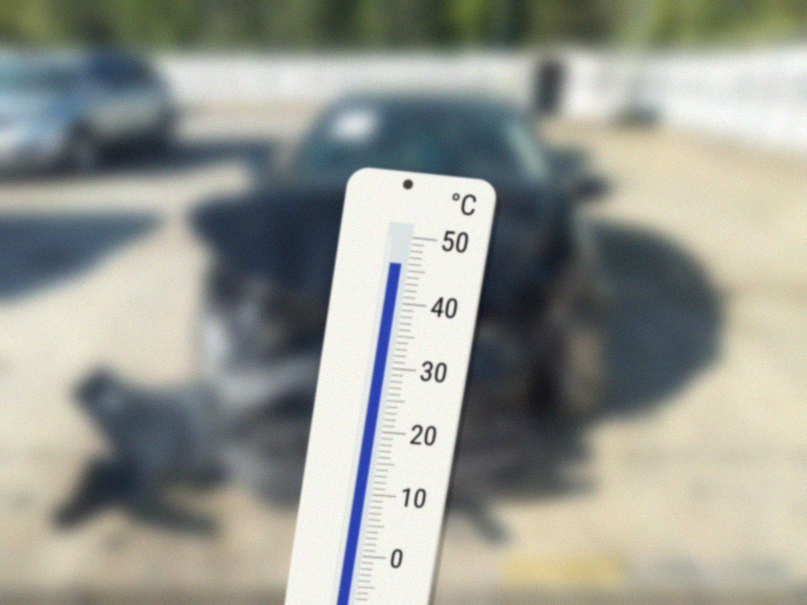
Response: 46
